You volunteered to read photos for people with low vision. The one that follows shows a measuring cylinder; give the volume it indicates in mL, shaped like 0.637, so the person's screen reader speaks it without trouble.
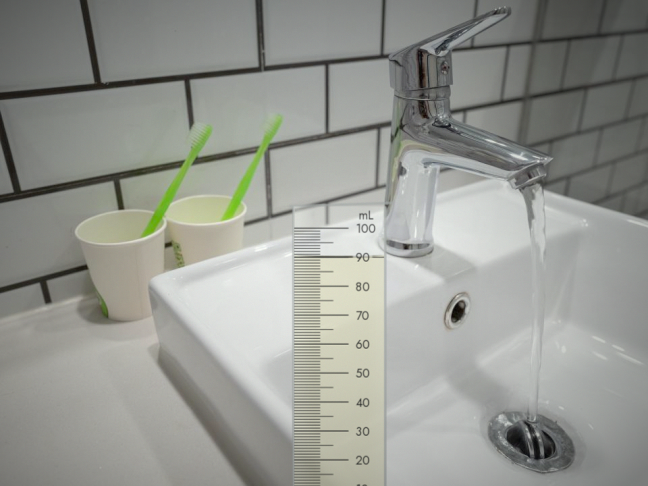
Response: 90
